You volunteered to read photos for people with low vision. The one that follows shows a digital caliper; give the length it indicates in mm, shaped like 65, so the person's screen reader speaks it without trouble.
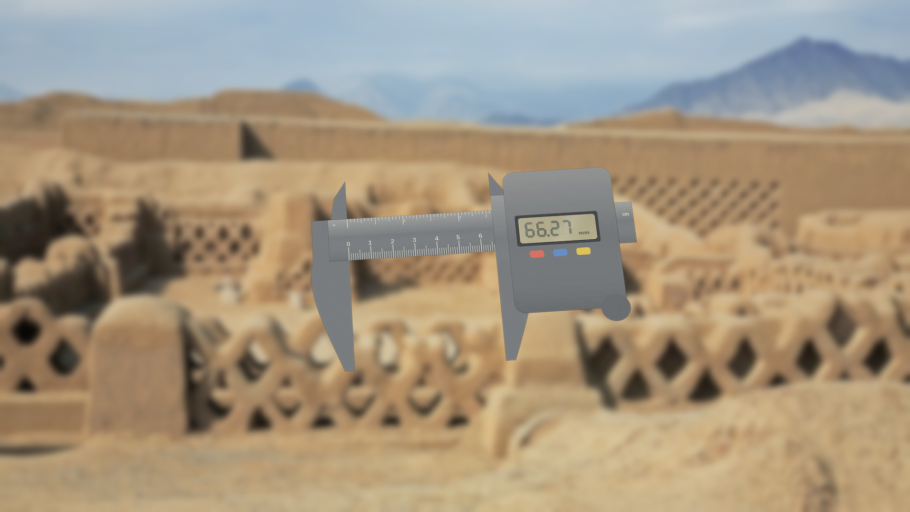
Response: 66.27
